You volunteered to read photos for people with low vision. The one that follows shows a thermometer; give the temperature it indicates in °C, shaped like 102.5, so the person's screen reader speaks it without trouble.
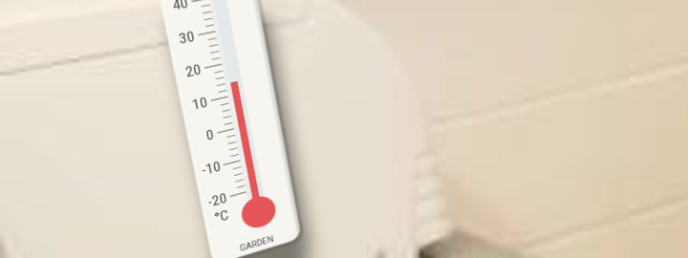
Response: 14
